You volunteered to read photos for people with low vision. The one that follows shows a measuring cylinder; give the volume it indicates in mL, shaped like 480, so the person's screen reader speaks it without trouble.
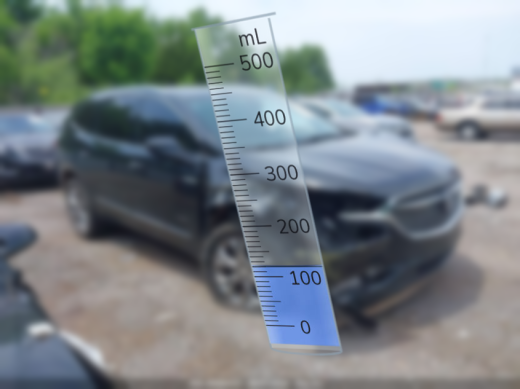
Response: 120
